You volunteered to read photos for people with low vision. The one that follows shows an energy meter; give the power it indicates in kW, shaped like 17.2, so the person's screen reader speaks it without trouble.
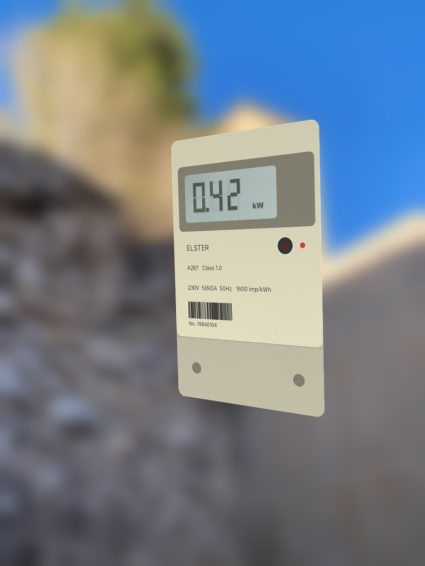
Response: 0.42
